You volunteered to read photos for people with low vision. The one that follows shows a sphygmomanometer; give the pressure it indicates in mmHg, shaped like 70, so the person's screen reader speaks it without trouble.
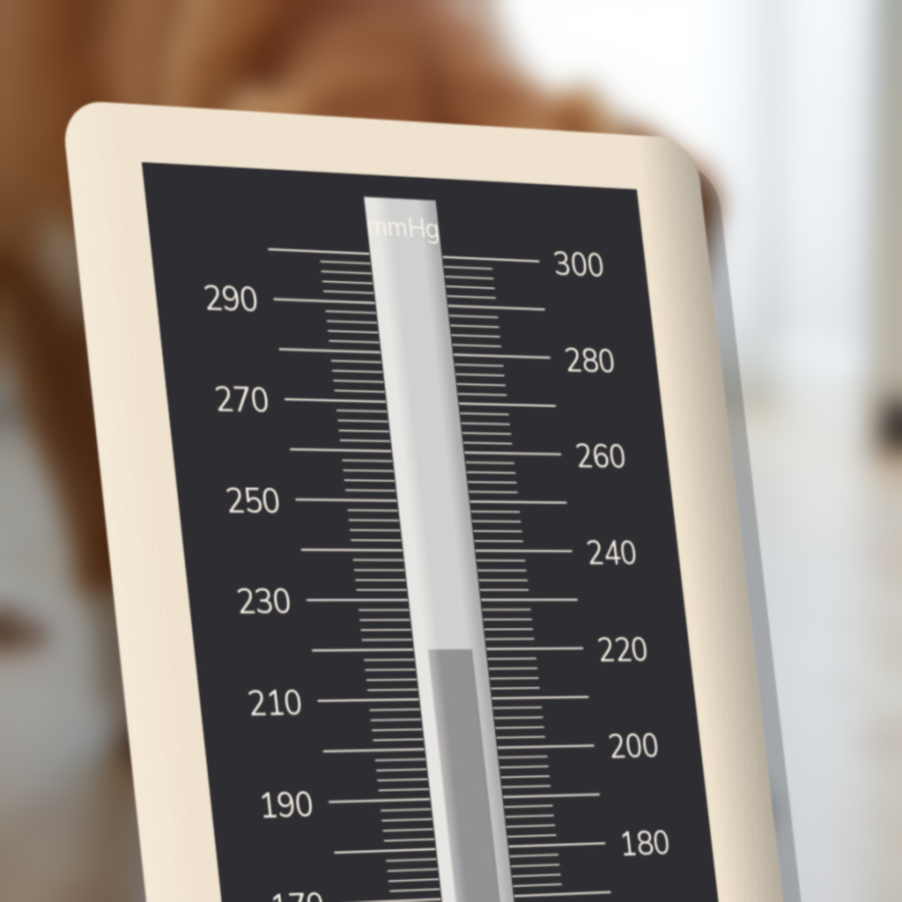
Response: 220
